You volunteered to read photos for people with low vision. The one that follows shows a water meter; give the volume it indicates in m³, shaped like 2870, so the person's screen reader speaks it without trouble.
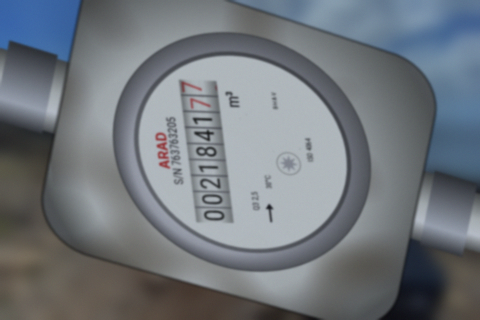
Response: 21841.77
